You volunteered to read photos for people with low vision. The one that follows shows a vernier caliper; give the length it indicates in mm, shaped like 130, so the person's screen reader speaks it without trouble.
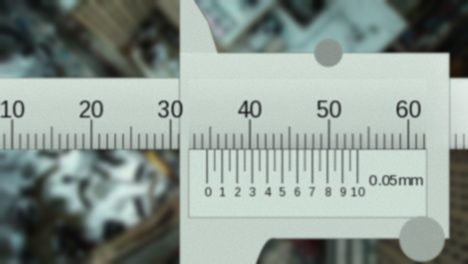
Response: 34.6
